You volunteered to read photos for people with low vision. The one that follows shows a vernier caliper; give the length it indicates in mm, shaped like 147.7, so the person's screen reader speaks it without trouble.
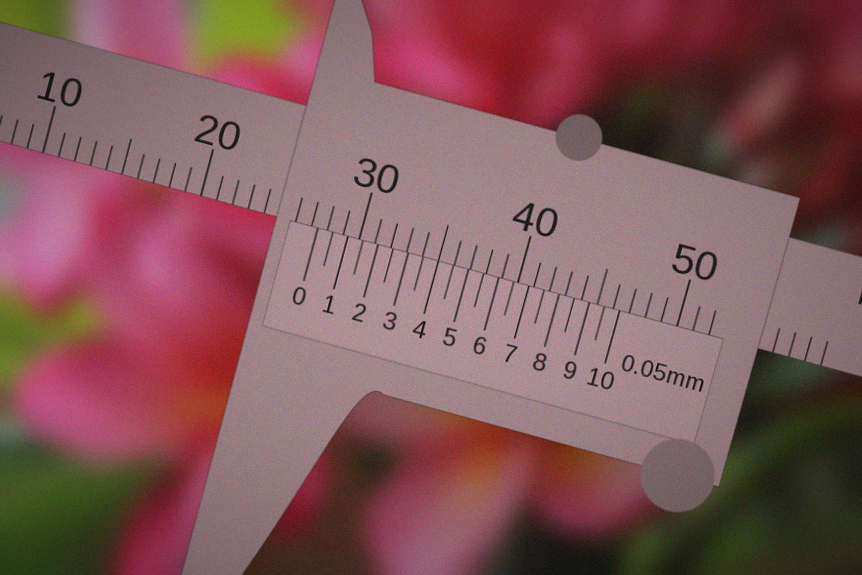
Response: 27.4
